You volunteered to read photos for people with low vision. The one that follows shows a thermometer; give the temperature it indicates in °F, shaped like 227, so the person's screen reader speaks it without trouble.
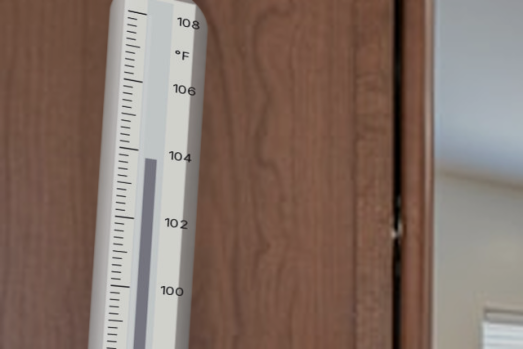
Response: 103.8
